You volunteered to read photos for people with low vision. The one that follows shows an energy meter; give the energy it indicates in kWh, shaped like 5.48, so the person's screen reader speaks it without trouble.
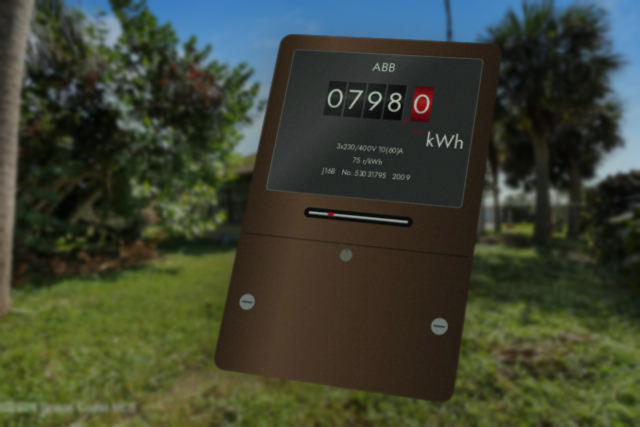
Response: 798.0
